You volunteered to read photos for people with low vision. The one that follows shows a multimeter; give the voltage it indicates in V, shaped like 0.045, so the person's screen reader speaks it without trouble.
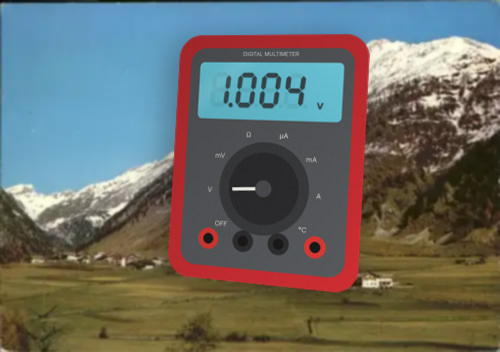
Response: 1.004
